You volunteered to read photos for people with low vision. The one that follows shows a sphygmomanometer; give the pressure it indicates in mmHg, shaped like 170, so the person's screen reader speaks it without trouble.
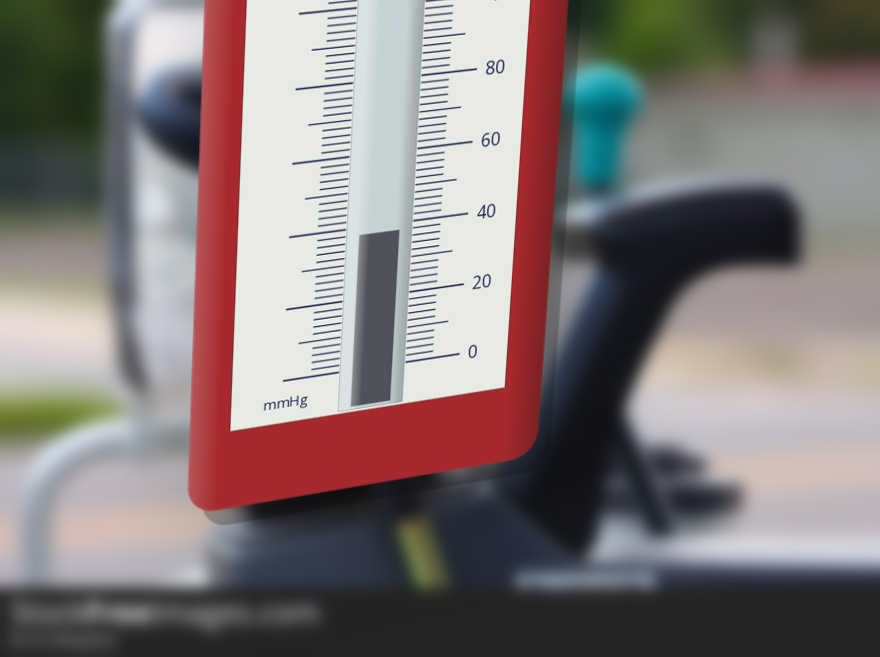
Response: 38
